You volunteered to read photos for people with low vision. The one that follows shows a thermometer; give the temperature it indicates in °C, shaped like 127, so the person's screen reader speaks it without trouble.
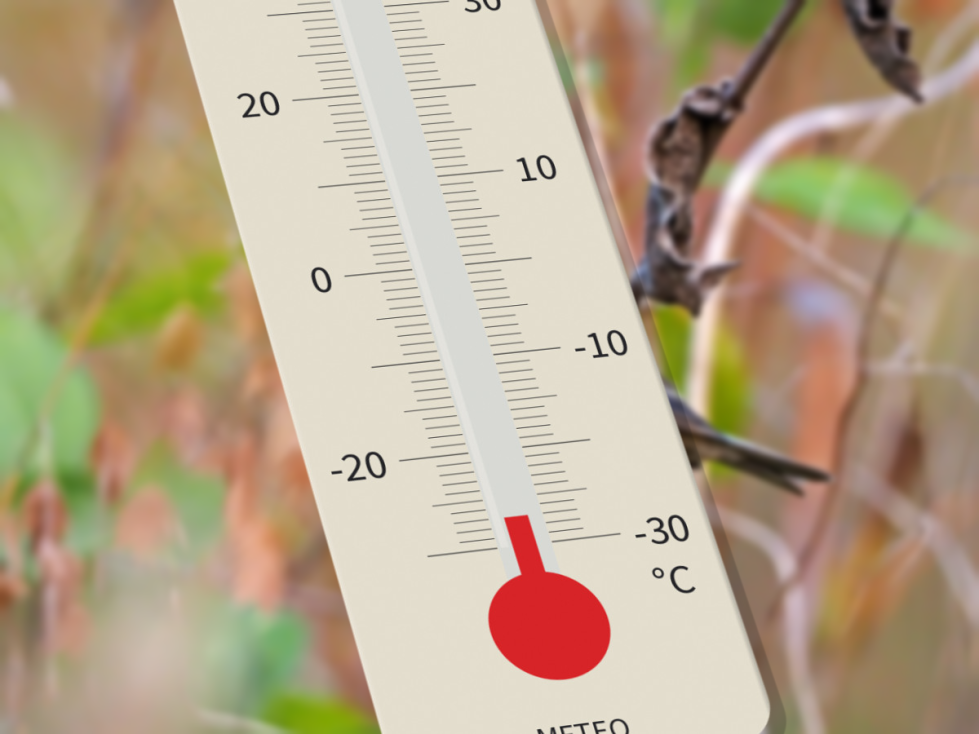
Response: -27
